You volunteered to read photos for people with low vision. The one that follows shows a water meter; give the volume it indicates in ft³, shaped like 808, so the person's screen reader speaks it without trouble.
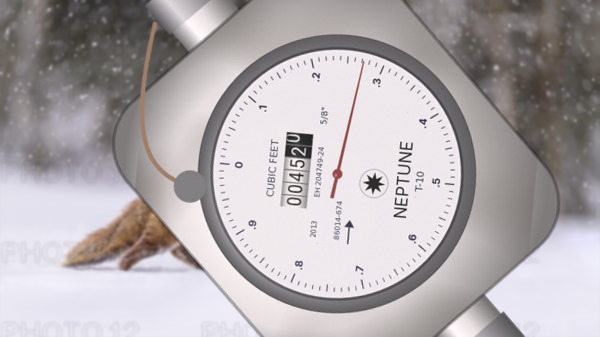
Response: 4520.27
